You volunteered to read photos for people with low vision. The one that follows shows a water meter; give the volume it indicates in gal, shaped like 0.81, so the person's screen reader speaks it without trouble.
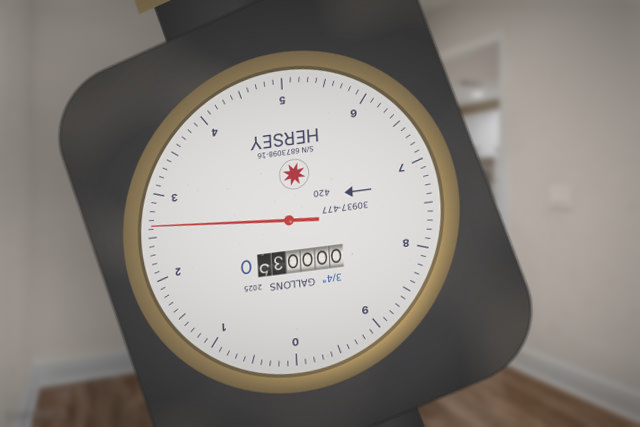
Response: 352.6
